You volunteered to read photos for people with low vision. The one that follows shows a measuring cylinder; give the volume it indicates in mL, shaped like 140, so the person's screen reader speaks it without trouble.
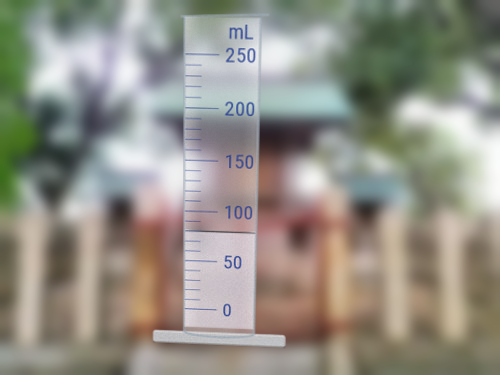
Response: 80
